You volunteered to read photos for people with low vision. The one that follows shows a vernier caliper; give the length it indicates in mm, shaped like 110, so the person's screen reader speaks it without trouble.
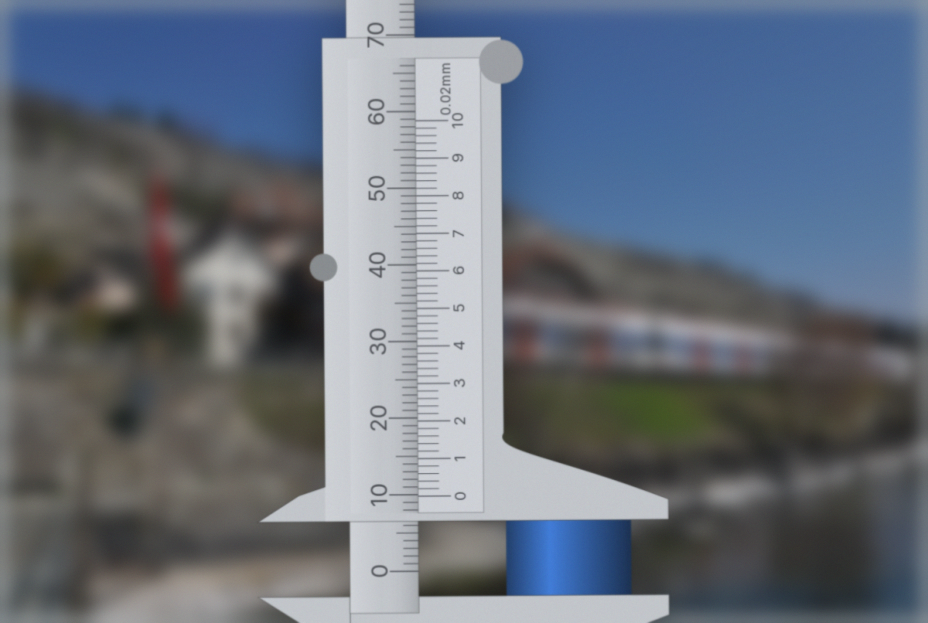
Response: 9.8
